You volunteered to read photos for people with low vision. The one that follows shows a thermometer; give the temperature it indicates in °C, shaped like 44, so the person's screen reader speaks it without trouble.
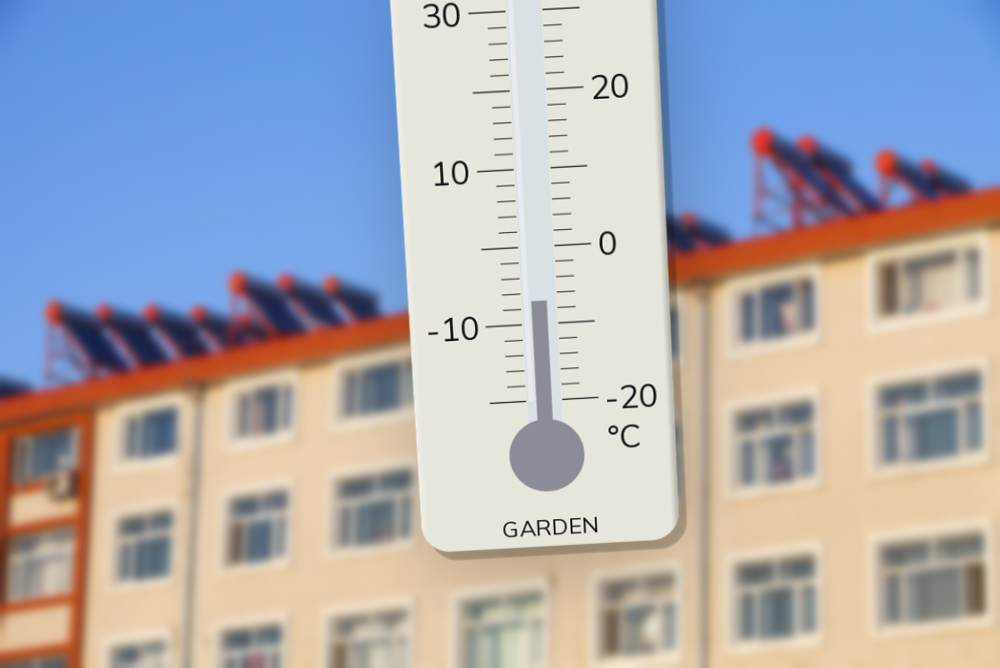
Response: -7
